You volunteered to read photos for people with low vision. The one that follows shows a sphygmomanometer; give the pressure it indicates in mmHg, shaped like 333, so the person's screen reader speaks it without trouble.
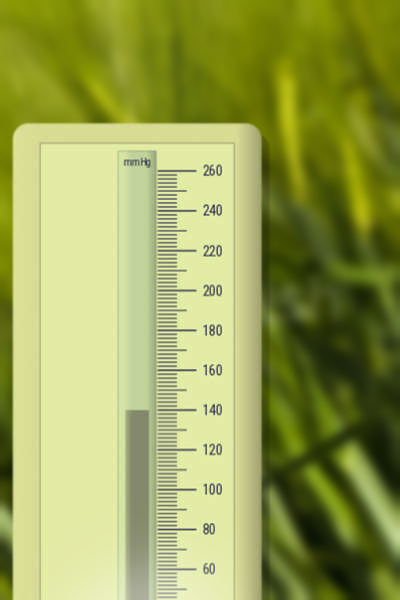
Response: 140
